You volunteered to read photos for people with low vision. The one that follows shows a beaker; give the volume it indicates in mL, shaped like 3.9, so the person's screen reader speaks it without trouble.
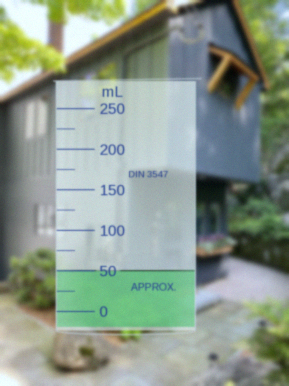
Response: 50
